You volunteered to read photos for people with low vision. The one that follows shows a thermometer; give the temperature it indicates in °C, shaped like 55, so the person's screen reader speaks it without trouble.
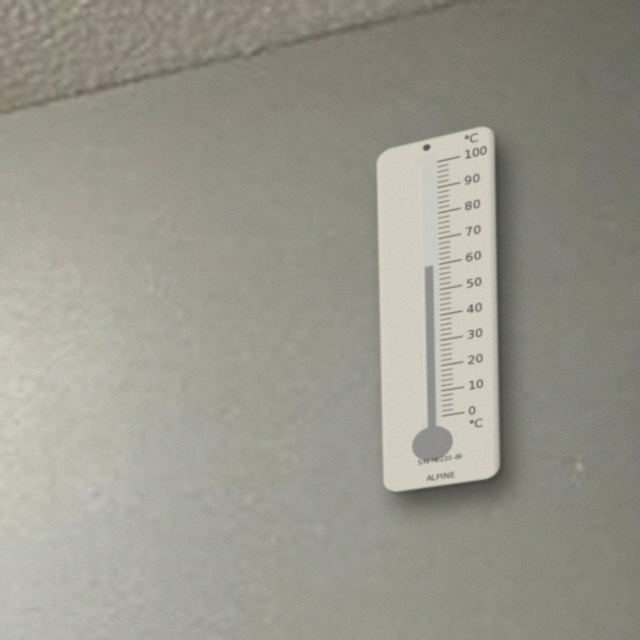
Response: 60
